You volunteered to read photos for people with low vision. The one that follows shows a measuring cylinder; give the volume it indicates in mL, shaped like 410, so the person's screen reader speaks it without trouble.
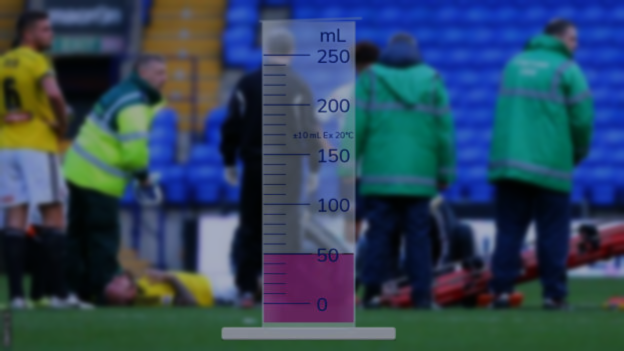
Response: 50
